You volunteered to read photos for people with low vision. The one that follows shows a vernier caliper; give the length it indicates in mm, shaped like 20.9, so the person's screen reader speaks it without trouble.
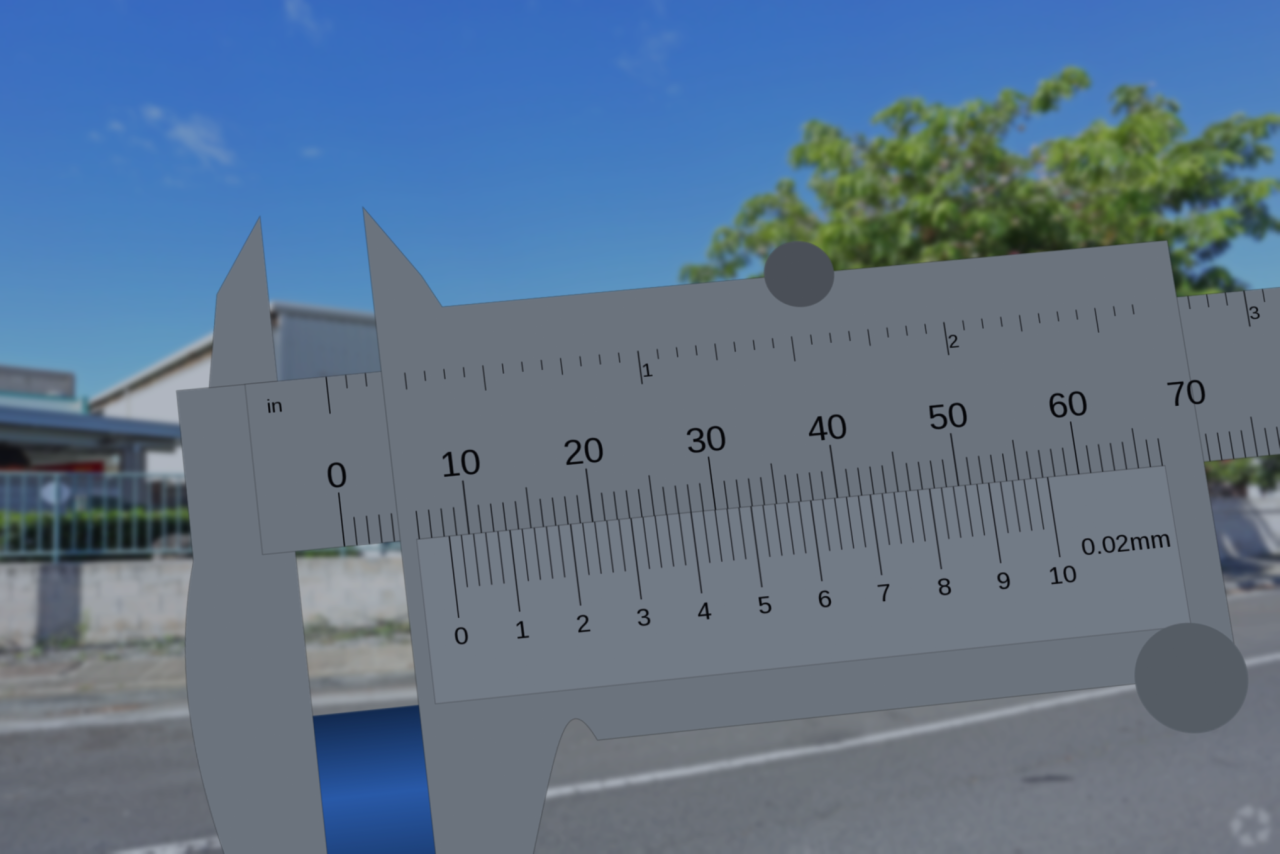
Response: 8.4
